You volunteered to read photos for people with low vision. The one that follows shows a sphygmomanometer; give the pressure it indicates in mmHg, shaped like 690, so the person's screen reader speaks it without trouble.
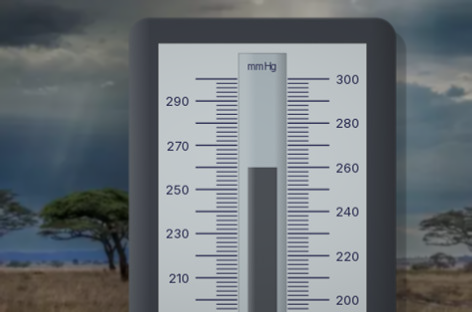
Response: 260
